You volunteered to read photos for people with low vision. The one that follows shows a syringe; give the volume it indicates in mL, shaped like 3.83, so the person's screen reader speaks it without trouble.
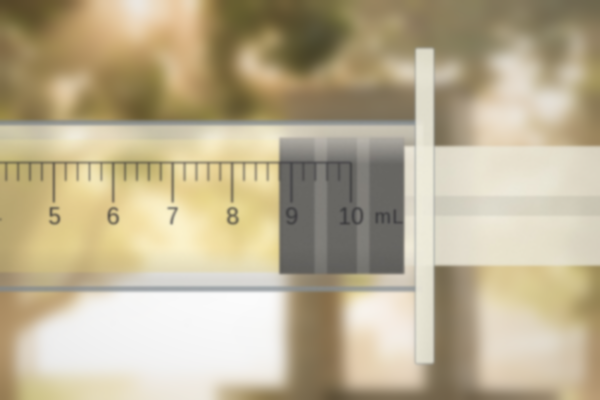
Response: 8.8
